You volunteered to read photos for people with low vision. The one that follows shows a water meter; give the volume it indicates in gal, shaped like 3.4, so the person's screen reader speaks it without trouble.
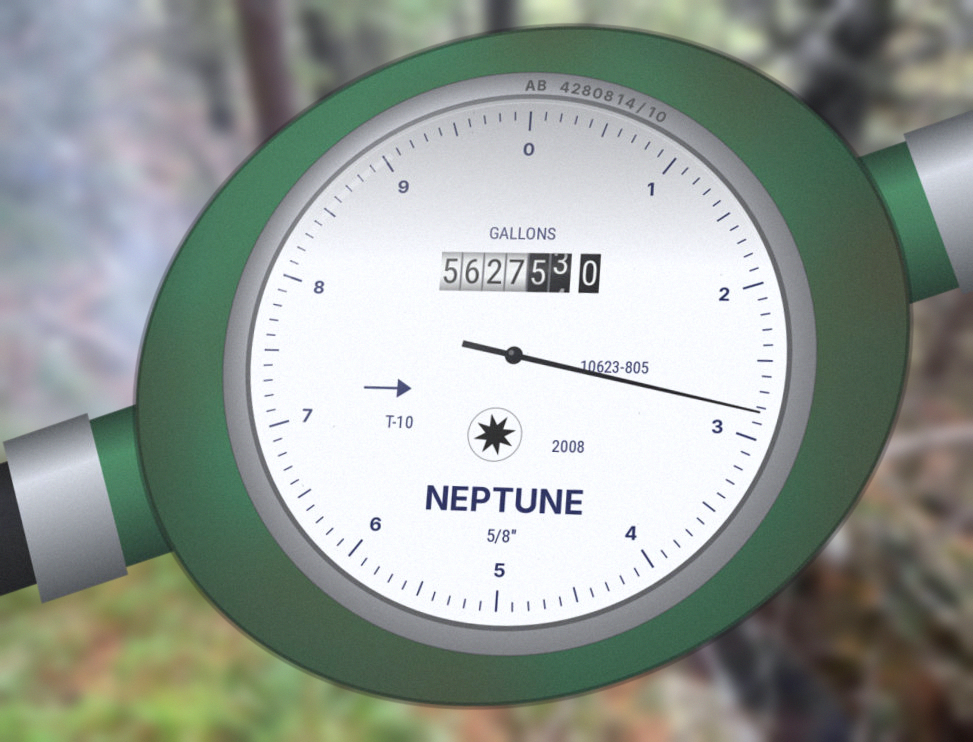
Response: 5627532.8
